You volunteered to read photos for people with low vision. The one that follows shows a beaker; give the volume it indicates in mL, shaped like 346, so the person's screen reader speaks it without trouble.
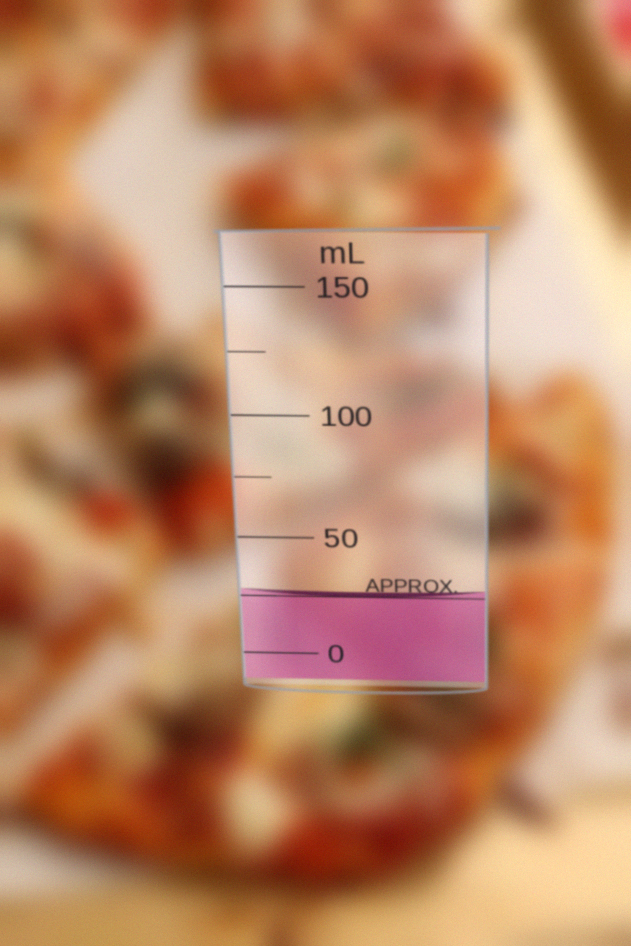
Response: 25
